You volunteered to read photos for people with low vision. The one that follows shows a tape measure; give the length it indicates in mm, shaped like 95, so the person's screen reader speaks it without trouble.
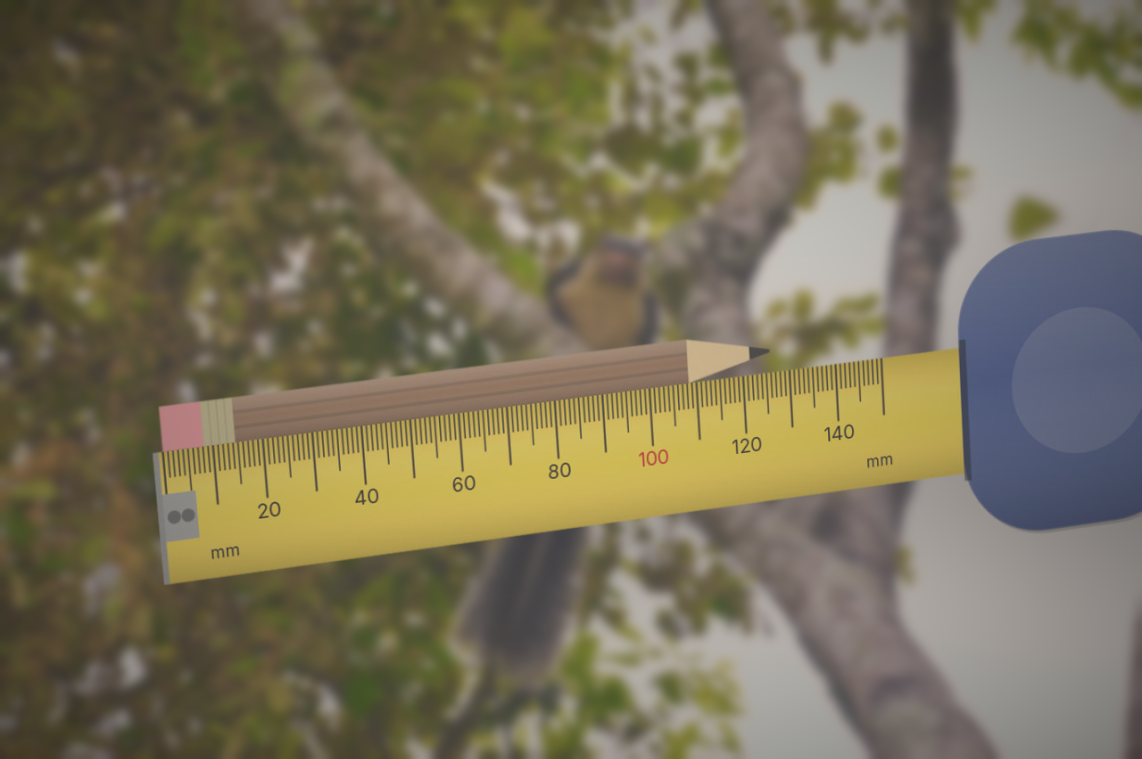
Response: 126
